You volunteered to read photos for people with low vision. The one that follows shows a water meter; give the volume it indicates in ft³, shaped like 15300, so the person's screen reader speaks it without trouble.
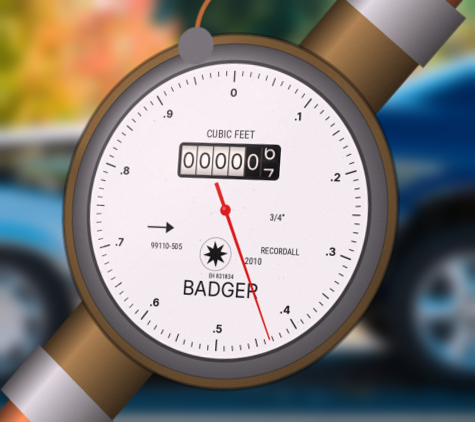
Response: 6.43
